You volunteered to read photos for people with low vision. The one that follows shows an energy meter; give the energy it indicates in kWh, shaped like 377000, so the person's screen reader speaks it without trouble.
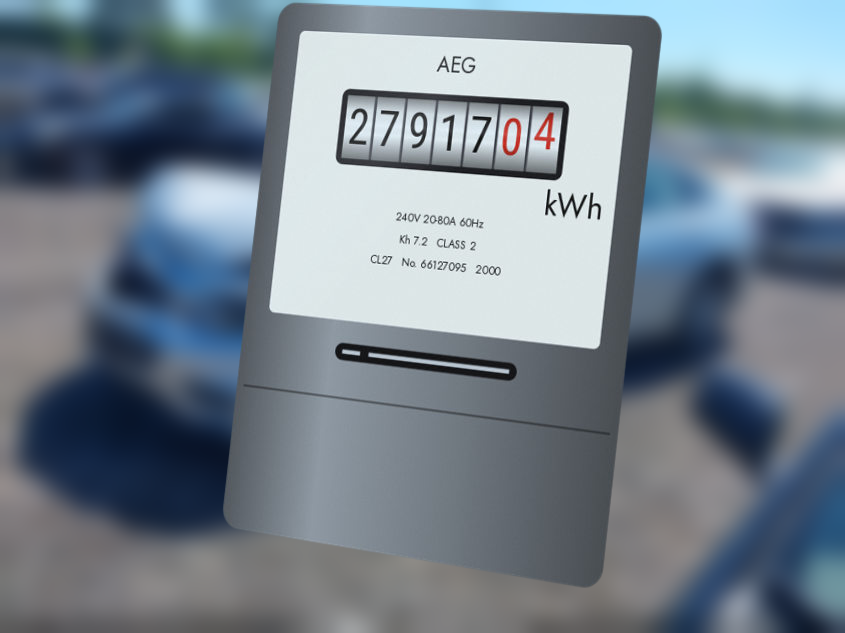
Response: 27917.04
